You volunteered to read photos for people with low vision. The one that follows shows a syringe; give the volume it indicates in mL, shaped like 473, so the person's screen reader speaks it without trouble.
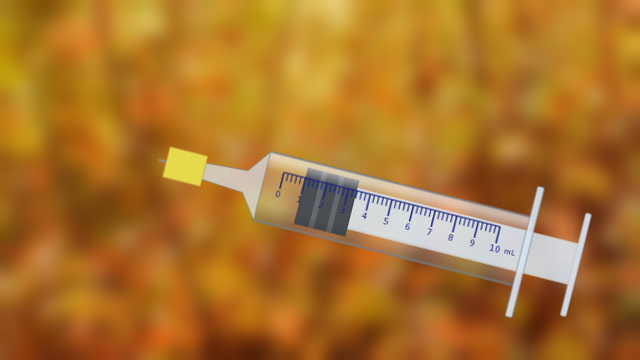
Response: 1
